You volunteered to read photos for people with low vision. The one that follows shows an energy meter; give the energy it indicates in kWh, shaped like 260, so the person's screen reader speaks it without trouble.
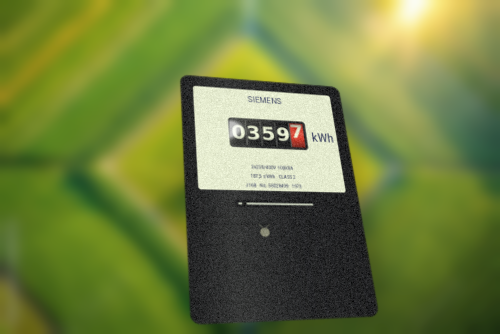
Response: 359.7
